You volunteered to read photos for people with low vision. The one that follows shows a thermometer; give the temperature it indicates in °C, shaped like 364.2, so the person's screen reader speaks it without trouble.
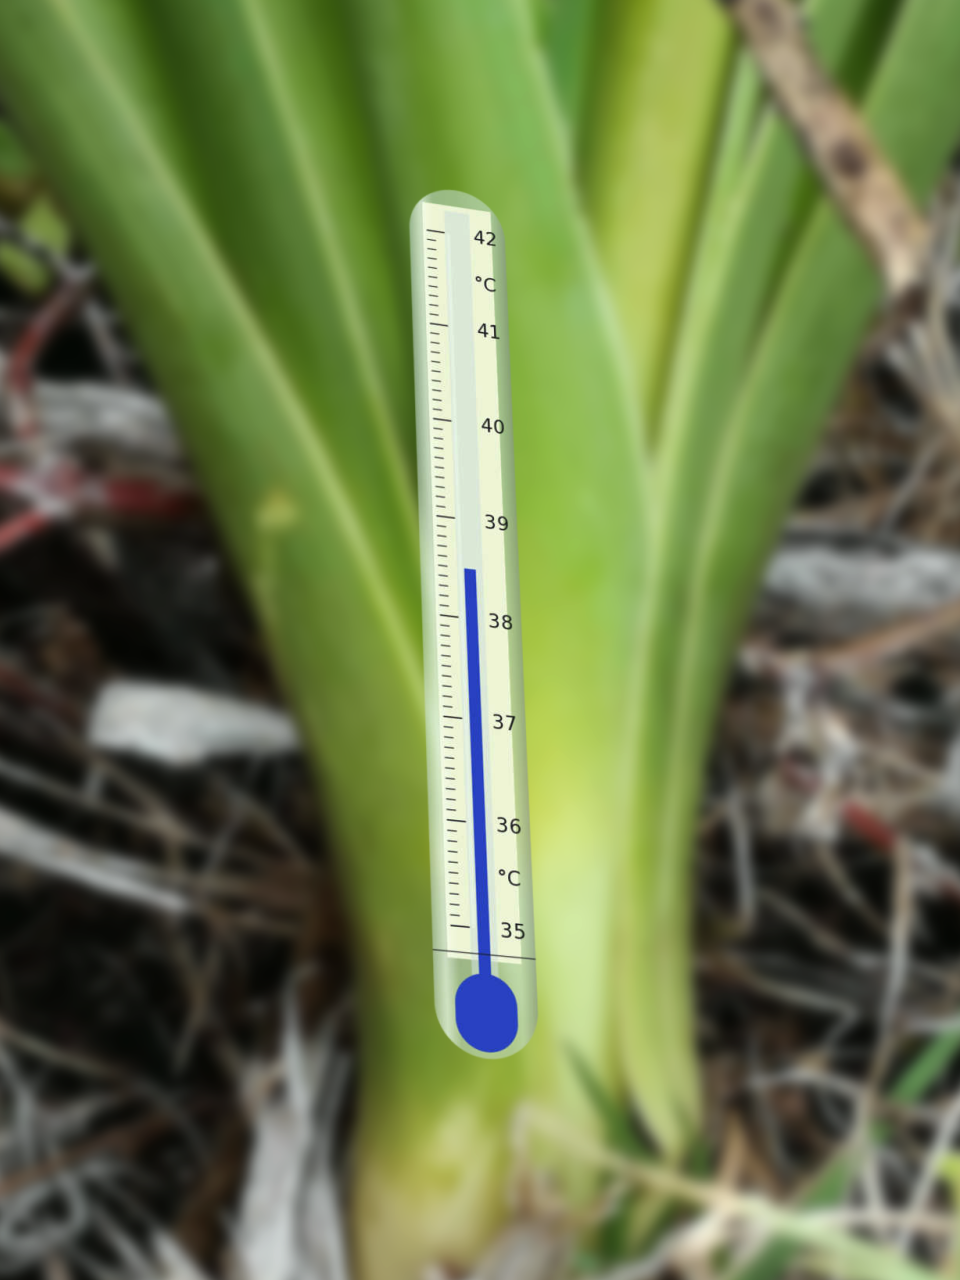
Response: 38.5
